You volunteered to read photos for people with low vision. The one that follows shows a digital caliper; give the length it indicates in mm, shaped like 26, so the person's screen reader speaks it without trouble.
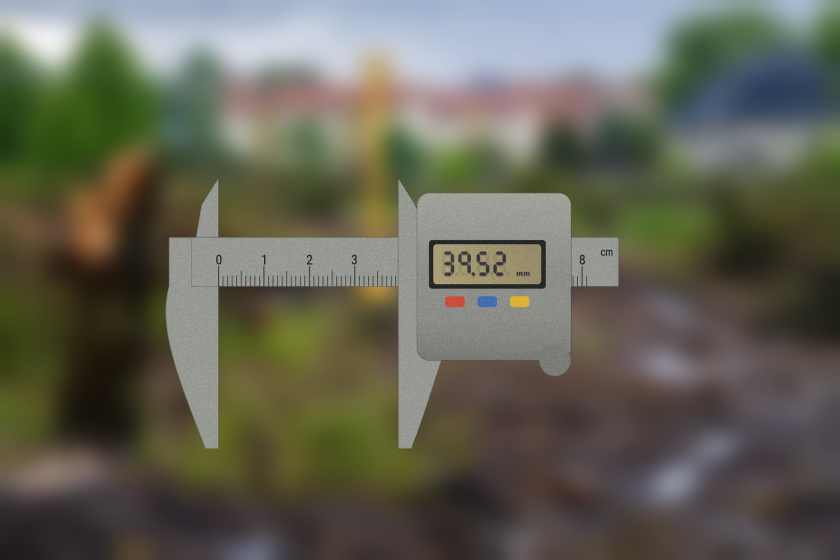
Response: 39.52
